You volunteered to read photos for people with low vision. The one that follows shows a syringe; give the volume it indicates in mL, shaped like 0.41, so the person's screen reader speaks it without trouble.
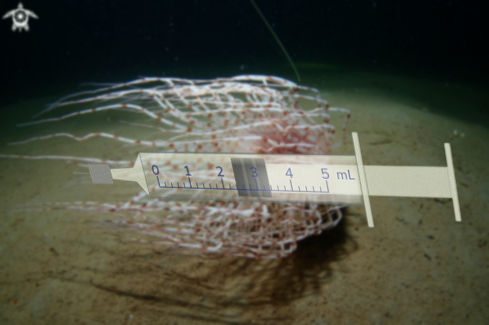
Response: 2.4
